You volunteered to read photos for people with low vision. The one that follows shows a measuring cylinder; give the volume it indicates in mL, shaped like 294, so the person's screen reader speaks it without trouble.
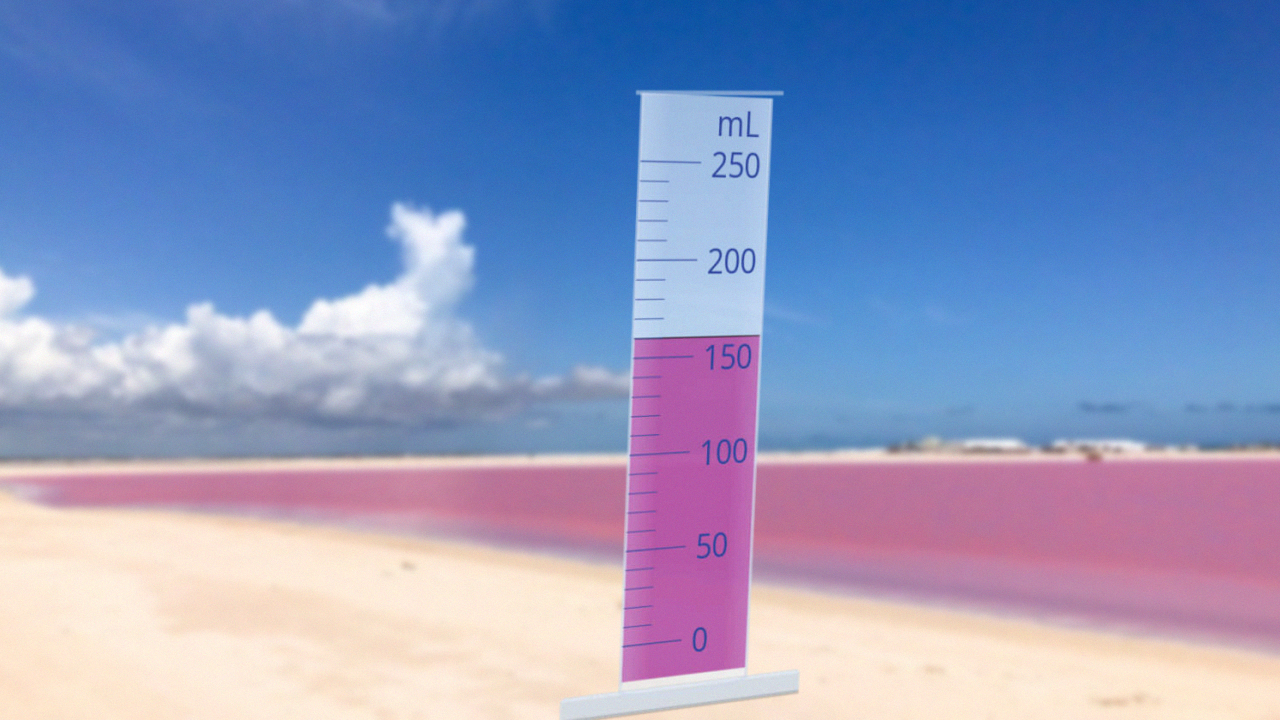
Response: 160
